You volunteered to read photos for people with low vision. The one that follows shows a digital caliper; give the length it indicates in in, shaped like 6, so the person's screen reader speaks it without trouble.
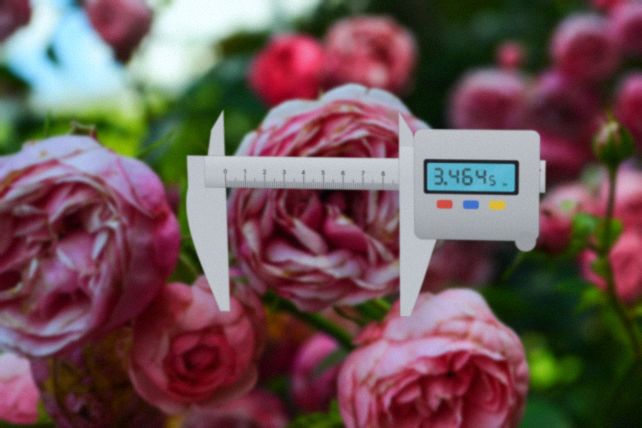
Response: 3.4645
